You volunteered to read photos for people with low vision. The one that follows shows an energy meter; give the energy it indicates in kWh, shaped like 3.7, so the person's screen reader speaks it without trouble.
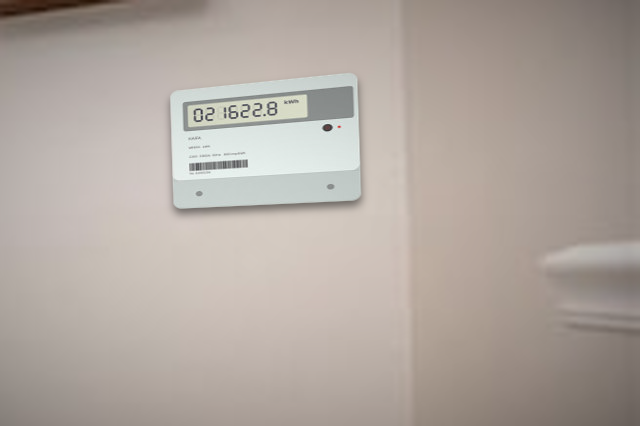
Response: 21622.8
